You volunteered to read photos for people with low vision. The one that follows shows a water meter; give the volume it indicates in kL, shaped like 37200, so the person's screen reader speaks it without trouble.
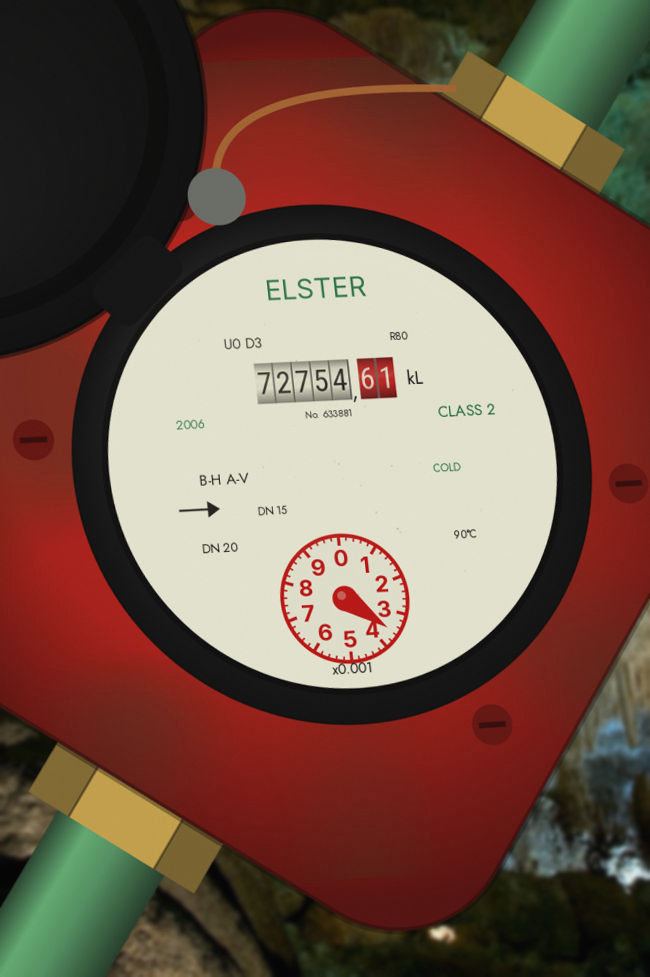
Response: 72754.613
